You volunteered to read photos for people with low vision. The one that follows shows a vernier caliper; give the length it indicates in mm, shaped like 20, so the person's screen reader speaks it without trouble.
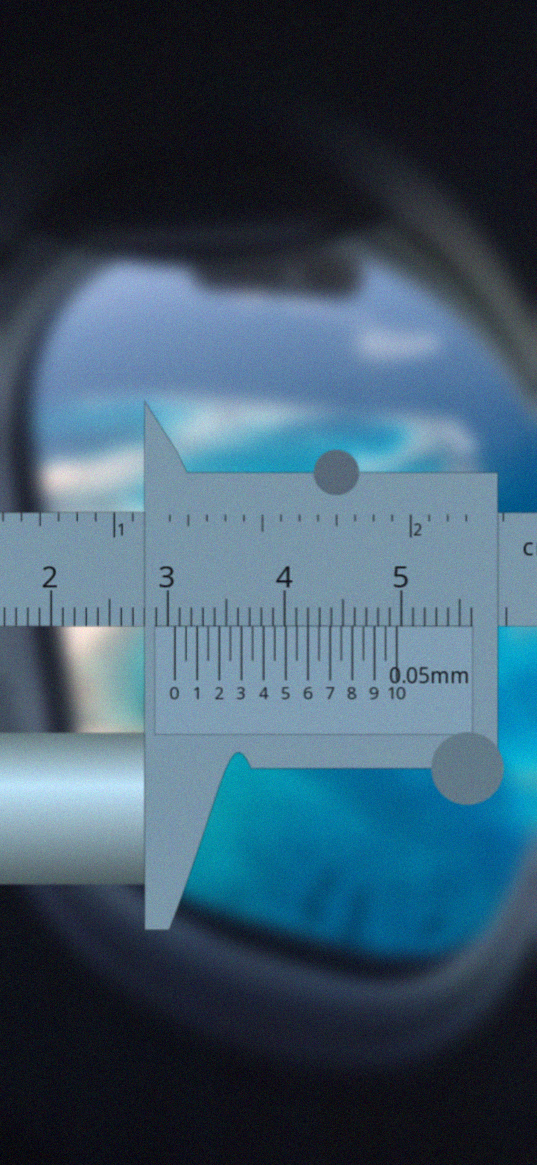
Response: 30.6
